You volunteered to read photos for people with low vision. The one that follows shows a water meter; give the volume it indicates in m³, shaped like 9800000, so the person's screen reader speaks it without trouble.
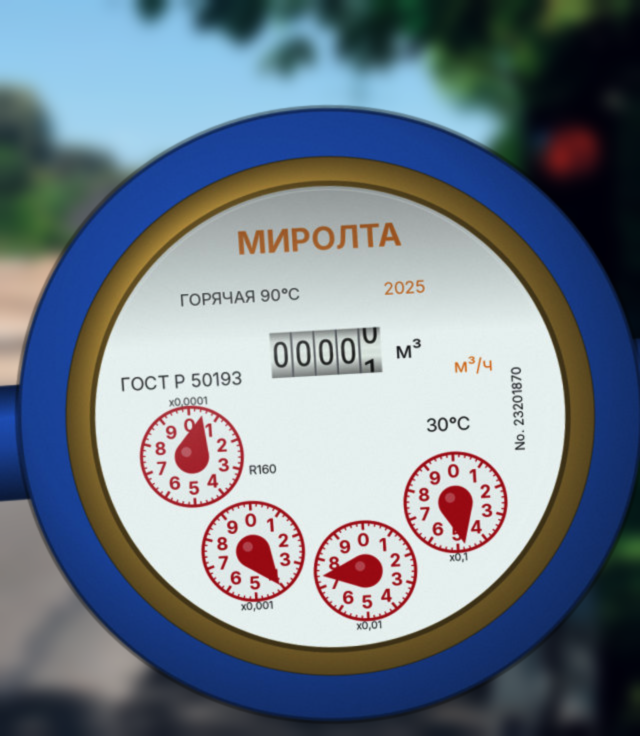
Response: 0.4740
